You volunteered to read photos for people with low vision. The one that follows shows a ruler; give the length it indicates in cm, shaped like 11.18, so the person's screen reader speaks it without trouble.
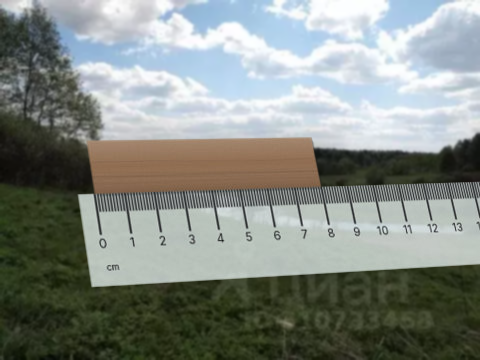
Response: 8
